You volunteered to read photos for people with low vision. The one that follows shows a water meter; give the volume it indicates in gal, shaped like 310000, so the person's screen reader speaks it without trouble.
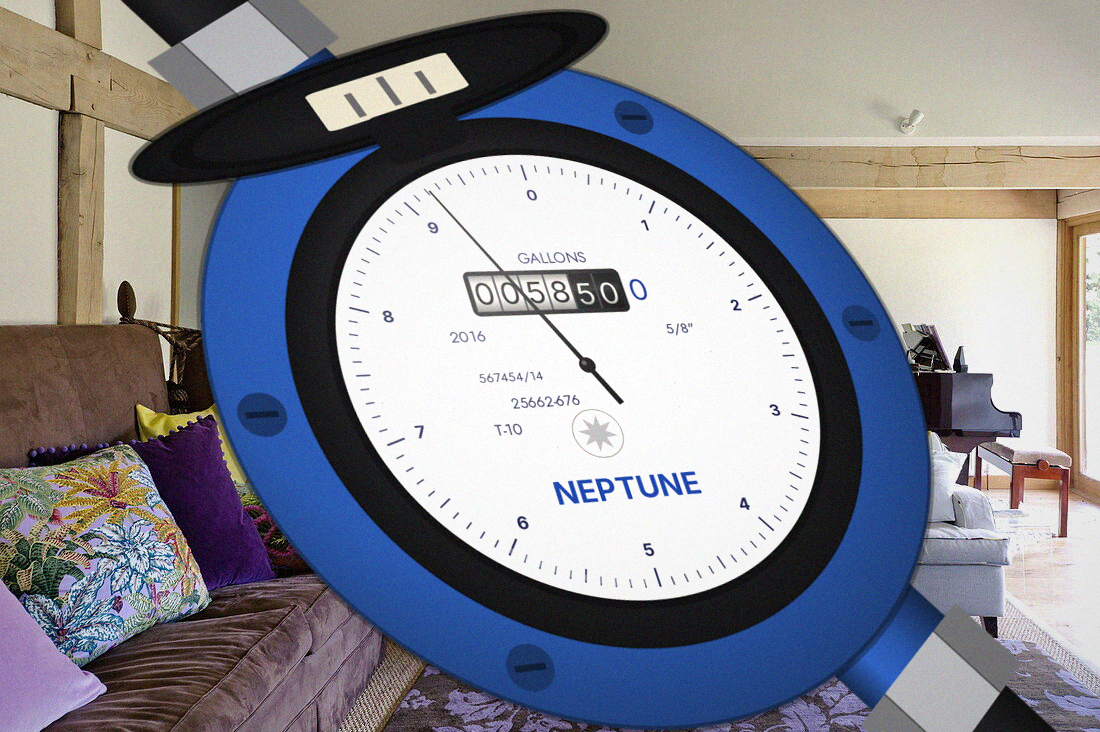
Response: 58499.2
